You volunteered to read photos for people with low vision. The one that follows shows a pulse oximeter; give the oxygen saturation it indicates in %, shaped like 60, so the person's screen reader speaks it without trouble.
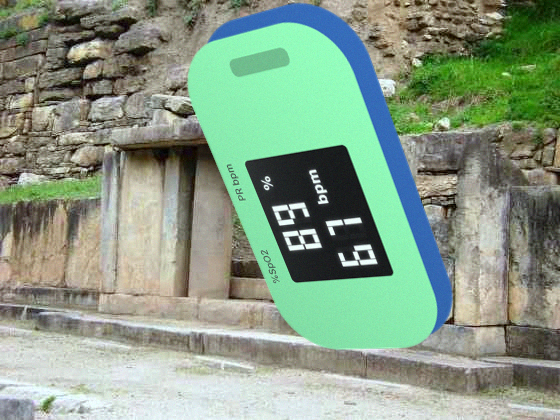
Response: 89
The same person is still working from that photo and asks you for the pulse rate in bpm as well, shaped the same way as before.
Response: 67
